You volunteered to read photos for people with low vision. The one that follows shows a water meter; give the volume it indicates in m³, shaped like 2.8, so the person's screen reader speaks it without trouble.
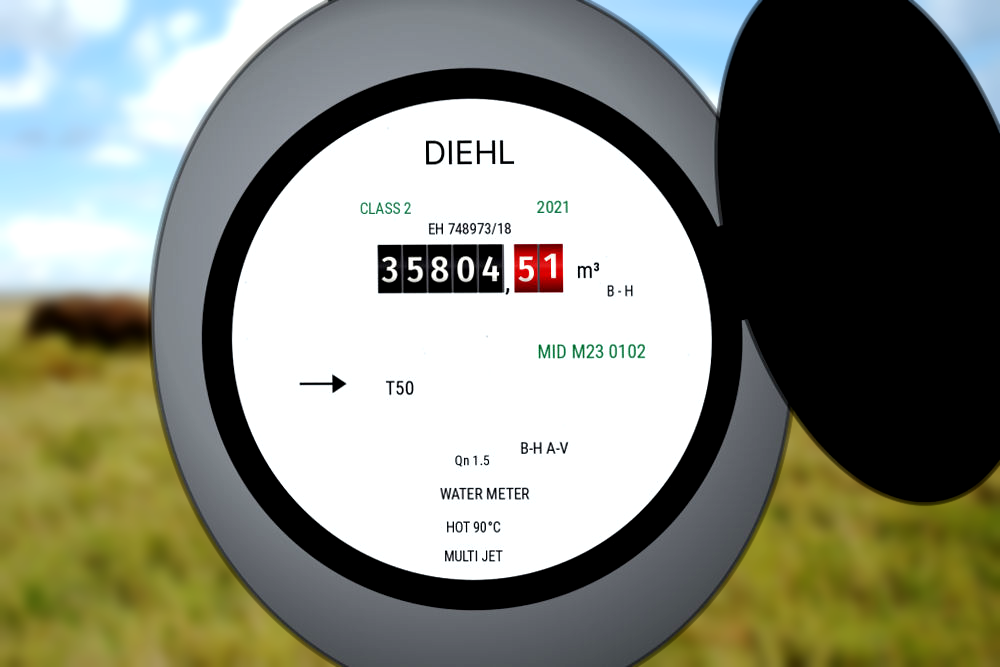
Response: 35804.51
